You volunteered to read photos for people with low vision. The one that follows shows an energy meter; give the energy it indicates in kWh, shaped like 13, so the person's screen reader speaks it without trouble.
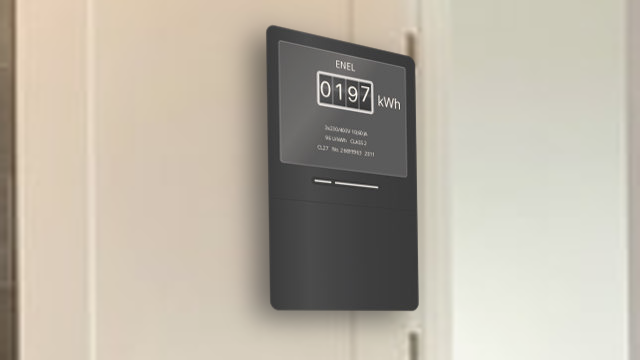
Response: 197
